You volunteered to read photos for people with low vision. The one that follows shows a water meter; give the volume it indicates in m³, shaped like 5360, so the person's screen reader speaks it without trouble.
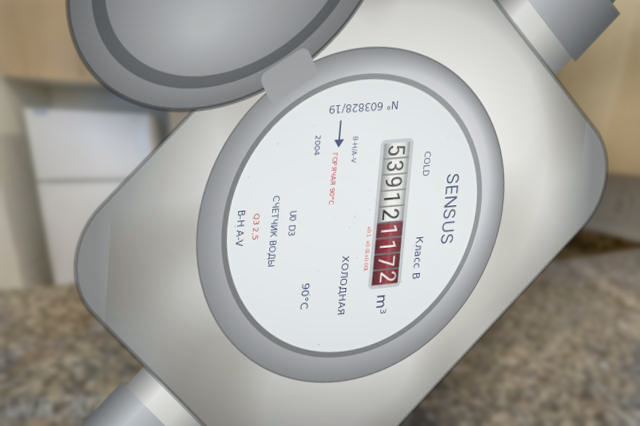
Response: 53912.1172
